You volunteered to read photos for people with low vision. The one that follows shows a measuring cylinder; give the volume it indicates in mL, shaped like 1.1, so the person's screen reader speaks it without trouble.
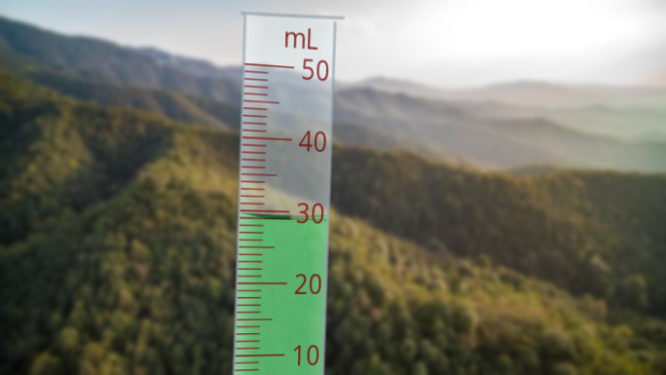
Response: 29
